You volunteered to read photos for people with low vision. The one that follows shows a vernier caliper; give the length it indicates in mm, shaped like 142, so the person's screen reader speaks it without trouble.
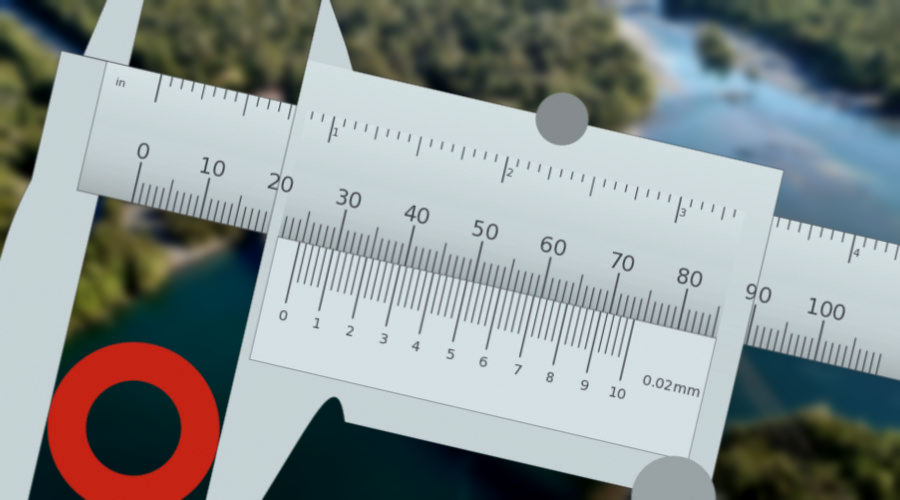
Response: 24.6
